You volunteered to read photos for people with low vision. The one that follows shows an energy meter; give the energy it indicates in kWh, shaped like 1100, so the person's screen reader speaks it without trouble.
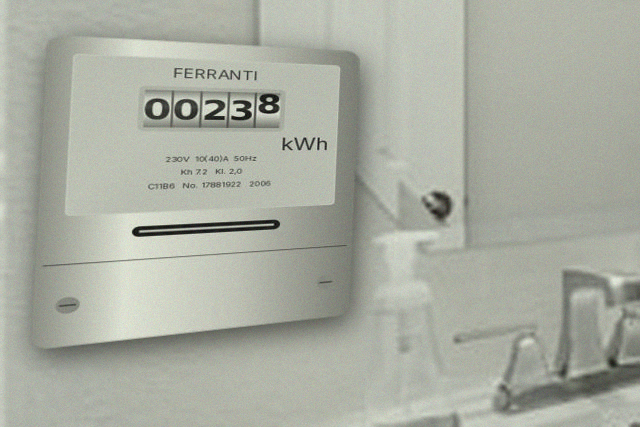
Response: 238
